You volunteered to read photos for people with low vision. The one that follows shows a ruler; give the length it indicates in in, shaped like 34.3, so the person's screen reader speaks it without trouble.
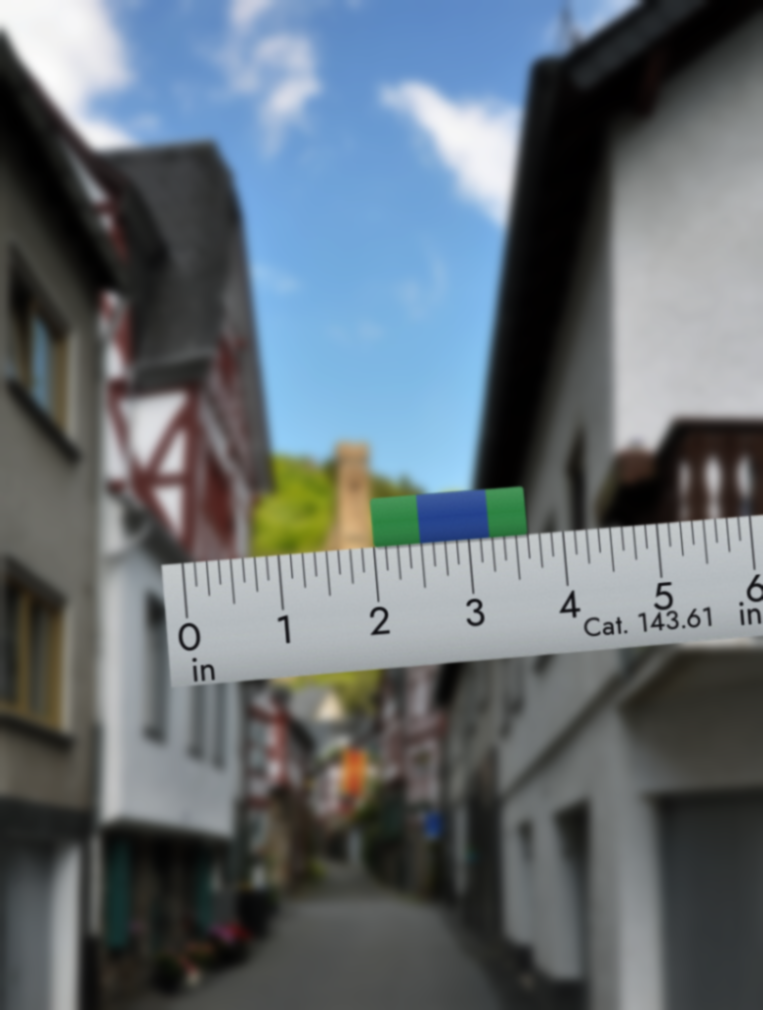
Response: 1.625
